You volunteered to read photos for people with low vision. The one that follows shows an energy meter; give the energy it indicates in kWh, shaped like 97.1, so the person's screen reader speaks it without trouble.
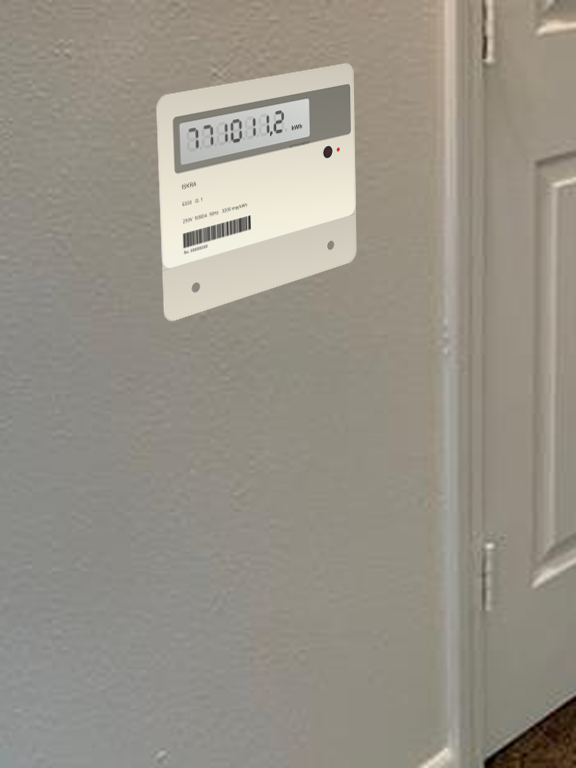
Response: 771011.2
